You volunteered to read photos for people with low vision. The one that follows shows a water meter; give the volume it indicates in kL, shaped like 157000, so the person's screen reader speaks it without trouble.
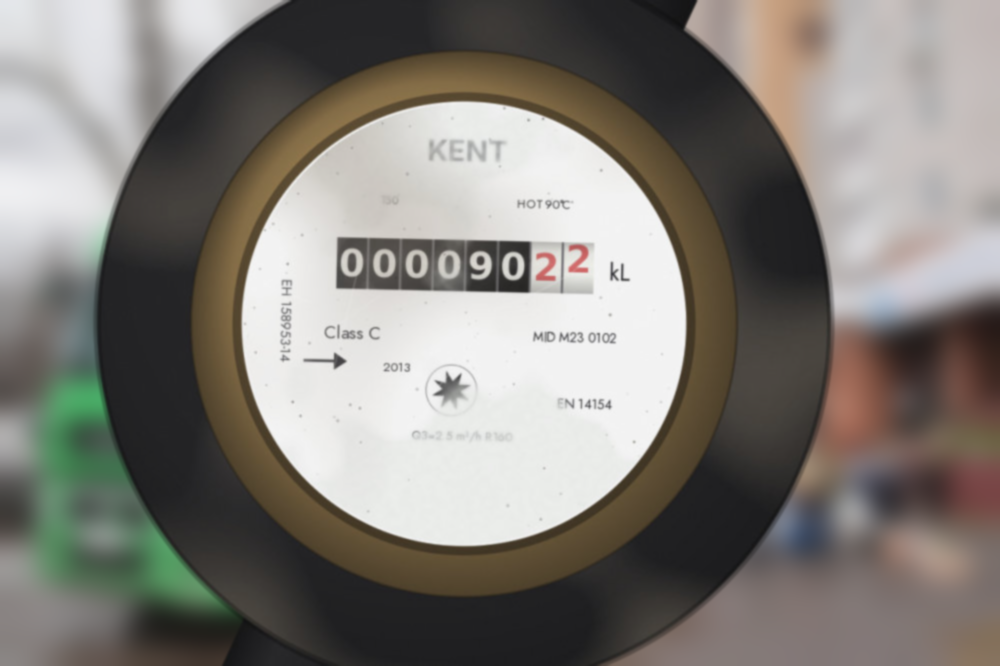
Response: 90.22
